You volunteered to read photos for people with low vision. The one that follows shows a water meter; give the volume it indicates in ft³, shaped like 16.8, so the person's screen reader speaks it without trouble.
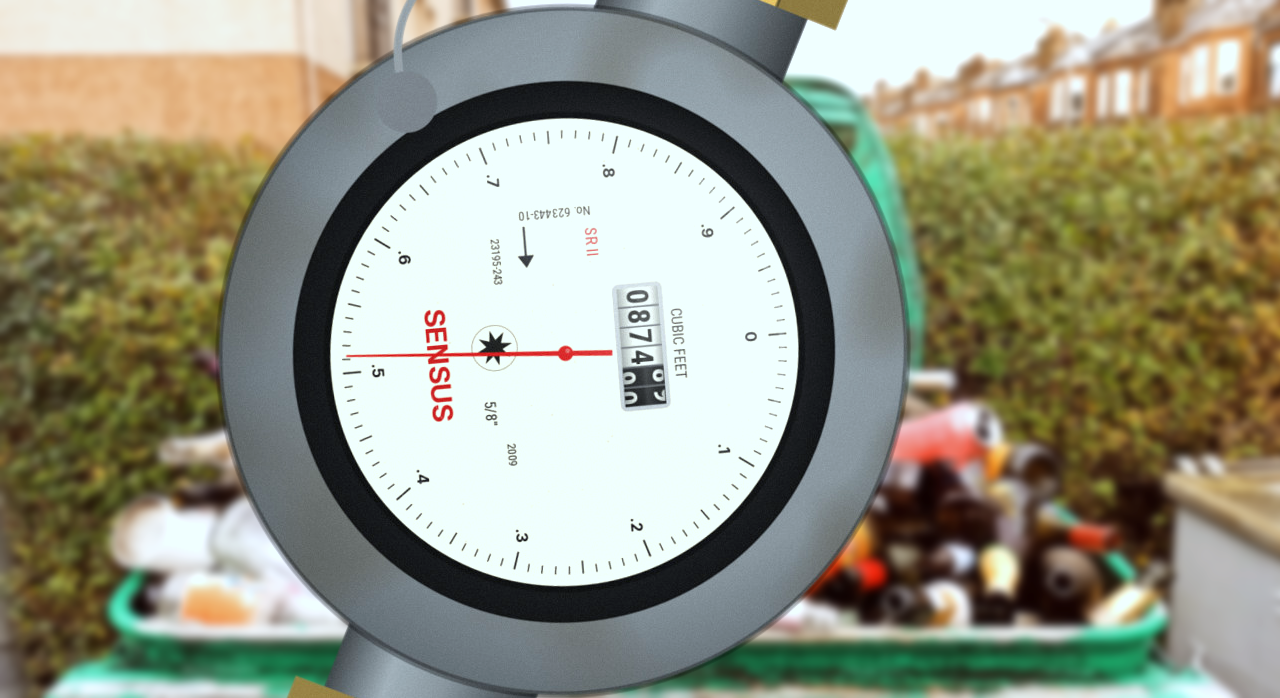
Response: 87489.51
